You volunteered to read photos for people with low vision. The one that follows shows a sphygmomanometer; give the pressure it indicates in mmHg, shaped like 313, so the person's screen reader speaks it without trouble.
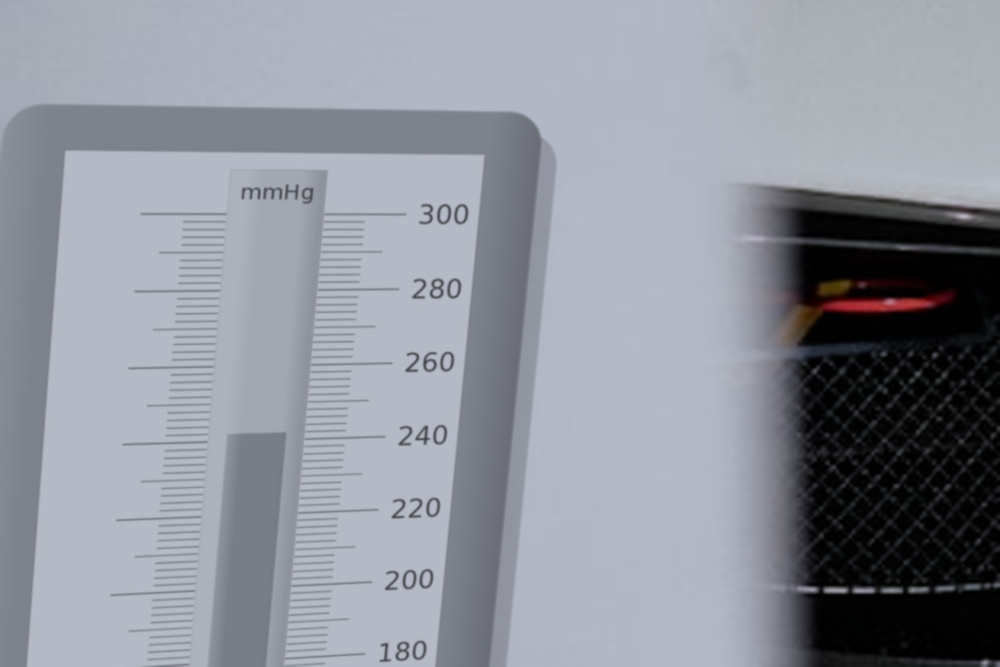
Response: 242
